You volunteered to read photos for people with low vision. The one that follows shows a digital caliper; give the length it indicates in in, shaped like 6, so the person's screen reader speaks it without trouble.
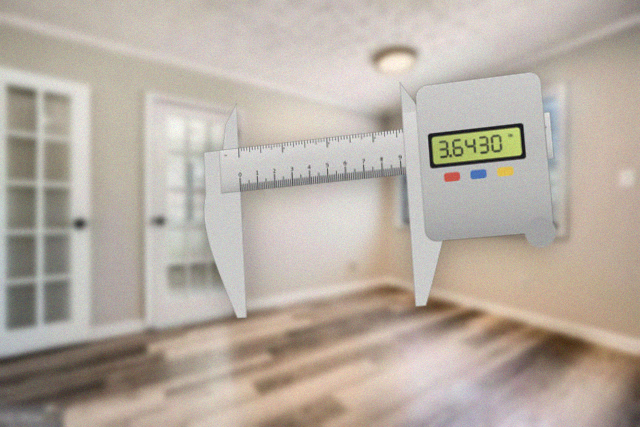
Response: 3.6430
